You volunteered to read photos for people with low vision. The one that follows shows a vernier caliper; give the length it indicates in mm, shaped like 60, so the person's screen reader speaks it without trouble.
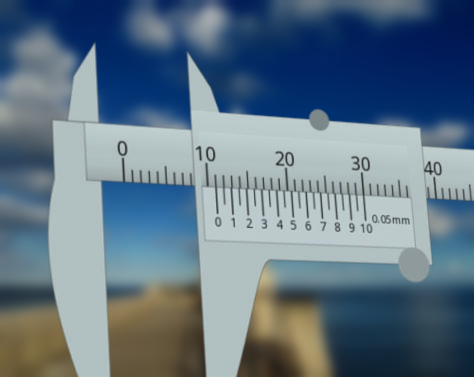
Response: 11.0
